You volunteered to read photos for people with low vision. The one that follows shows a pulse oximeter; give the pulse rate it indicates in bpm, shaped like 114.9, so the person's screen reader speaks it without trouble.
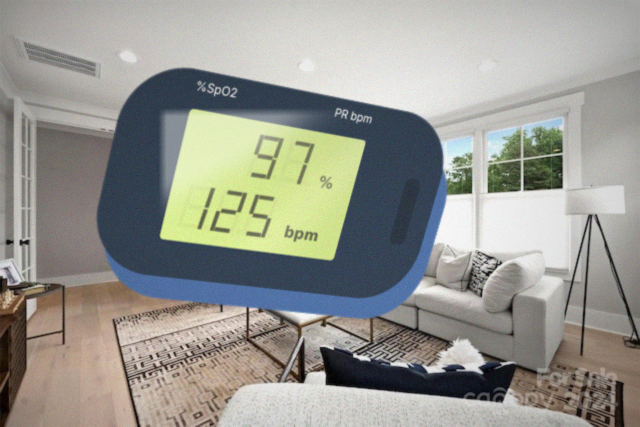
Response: 125
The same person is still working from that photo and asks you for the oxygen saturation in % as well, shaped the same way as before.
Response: 97
